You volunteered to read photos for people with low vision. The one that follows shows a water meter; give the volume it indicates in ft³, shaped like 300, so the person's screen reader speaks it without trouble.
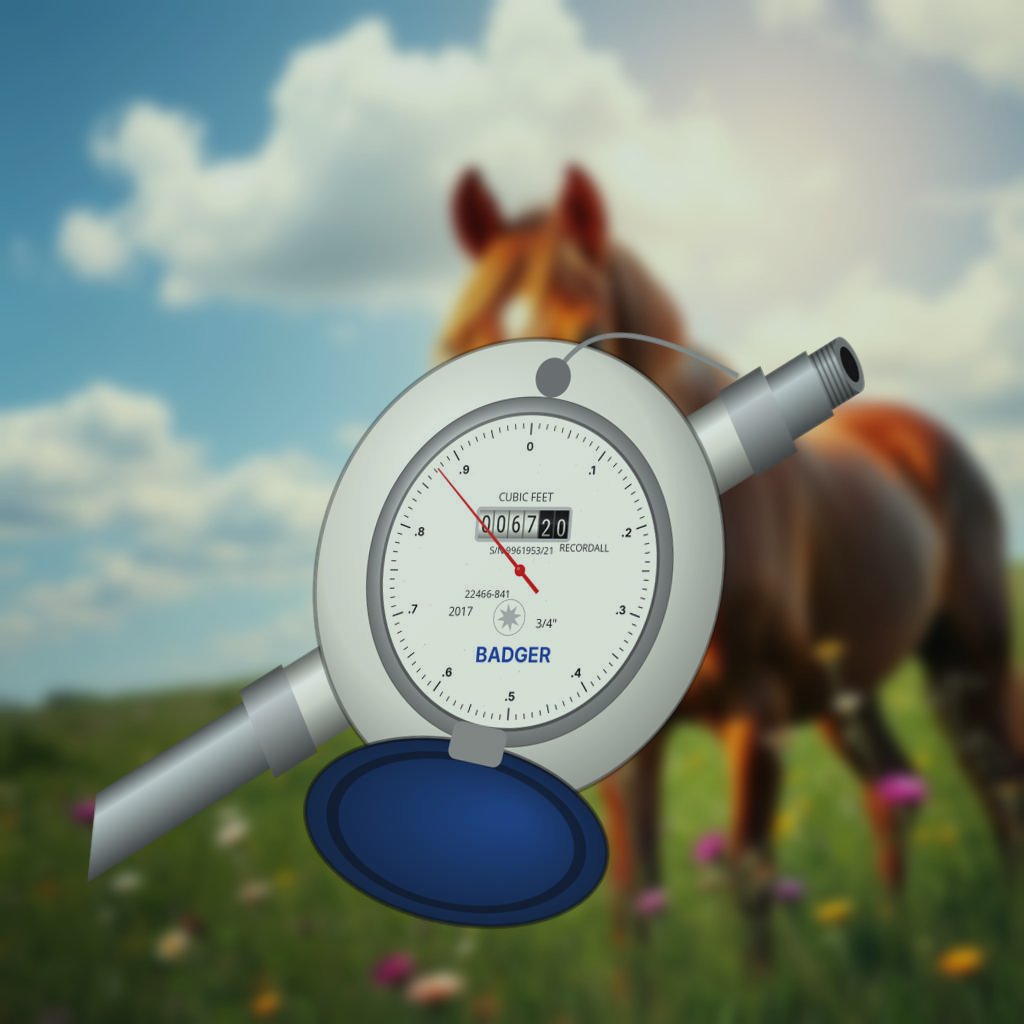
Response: 6719.87
